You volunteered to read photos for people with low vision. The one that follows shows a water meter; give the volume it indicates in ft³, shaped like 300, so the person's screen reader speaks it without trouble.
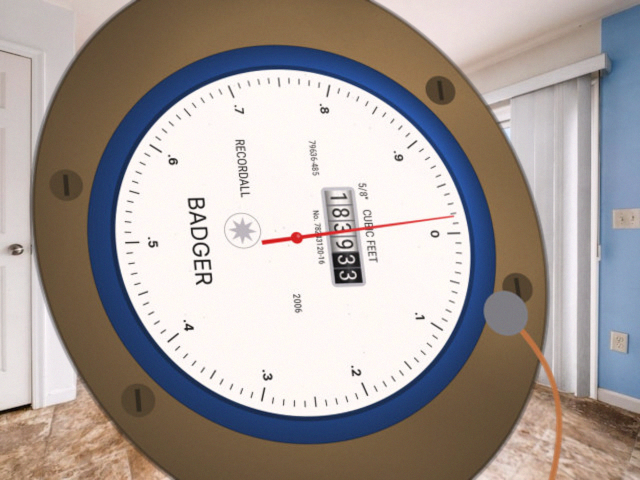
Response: 183932.98
